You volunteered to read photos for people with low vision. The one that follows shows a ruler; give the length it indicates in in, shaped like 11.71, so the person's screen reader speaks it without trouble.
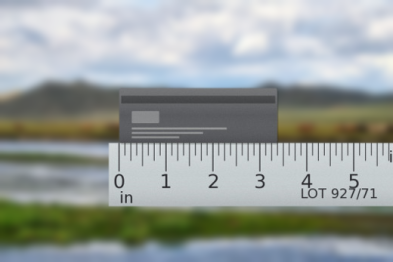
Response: 3.375
